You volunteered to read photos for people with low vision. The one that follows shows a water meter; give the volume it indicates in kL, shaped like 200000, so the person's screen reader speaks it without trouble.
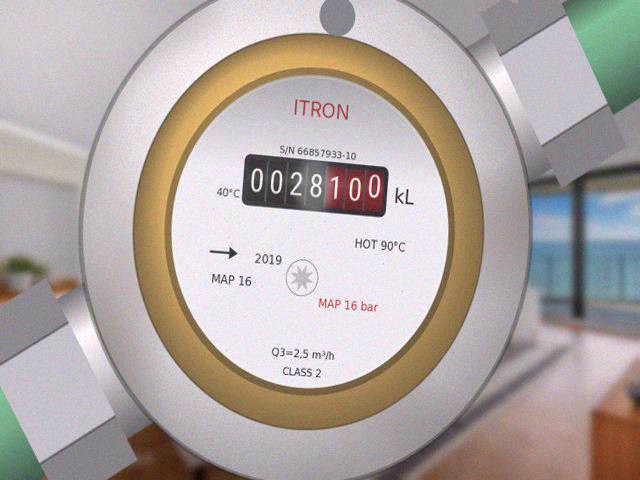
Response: 28.100
